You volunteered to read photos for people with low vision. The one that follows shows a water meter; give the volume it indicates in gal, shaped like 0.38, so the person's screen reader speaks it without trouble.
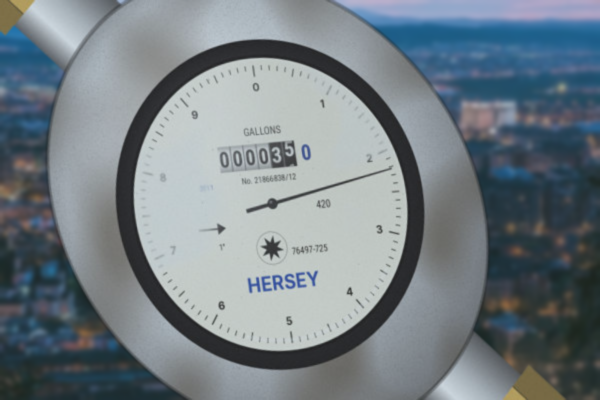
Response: 352.2
